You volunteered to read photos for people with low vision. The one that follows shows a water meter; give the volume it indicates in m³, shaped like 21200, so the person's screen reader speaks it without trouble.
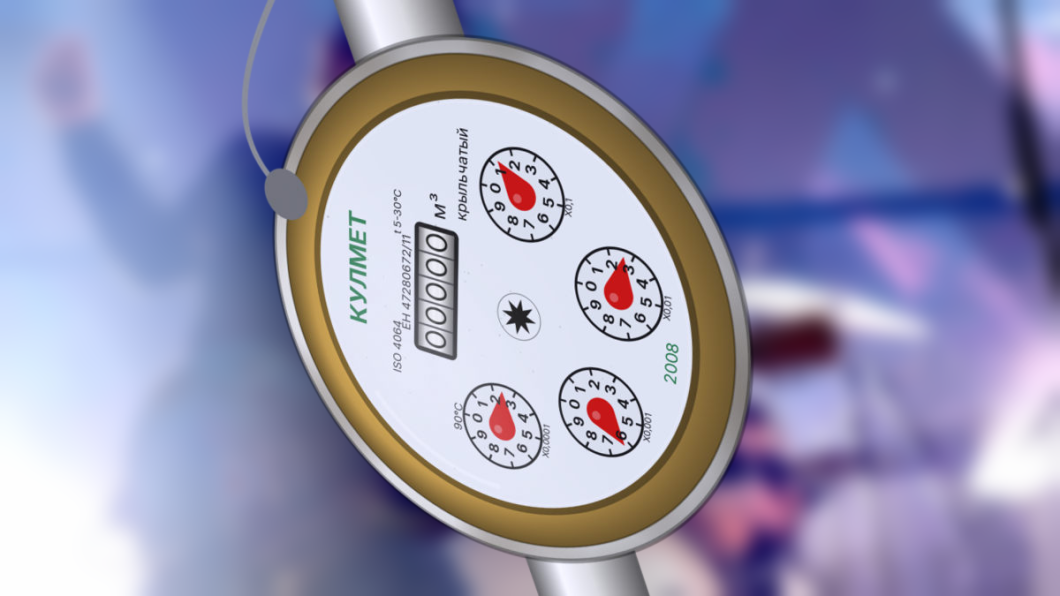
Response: 0.1262
